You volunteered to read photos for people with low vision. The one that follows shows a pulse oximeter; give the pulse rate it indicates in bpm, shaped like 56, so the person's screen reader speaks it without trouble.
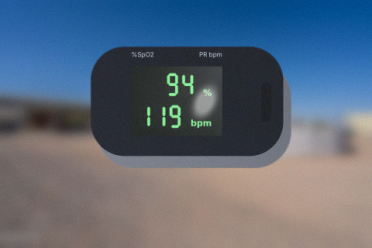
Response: 119
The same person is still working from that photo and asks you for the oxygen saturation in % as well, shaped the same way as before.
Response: 94
